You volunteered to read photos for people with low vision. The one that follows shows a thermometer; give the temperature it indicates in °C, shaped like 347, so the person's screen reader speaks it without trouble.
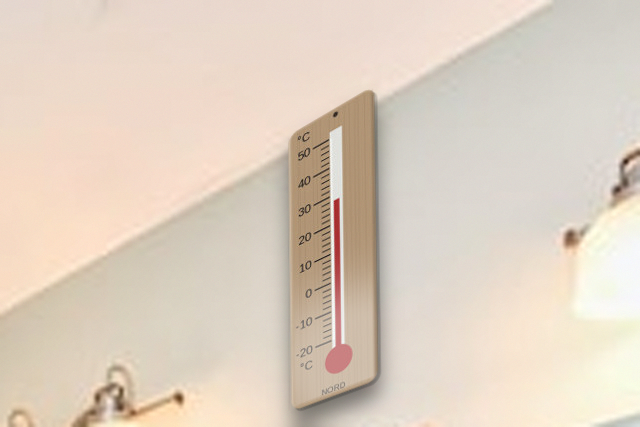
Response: 28
